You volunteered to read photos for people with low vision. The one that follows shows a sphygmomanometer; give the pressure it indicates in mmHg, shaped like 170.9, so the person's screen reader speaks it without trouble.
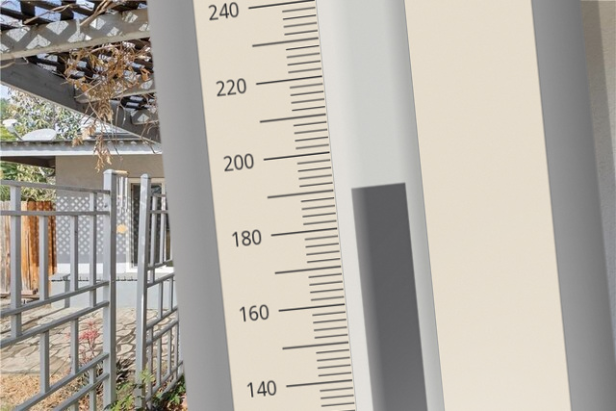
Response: 190
